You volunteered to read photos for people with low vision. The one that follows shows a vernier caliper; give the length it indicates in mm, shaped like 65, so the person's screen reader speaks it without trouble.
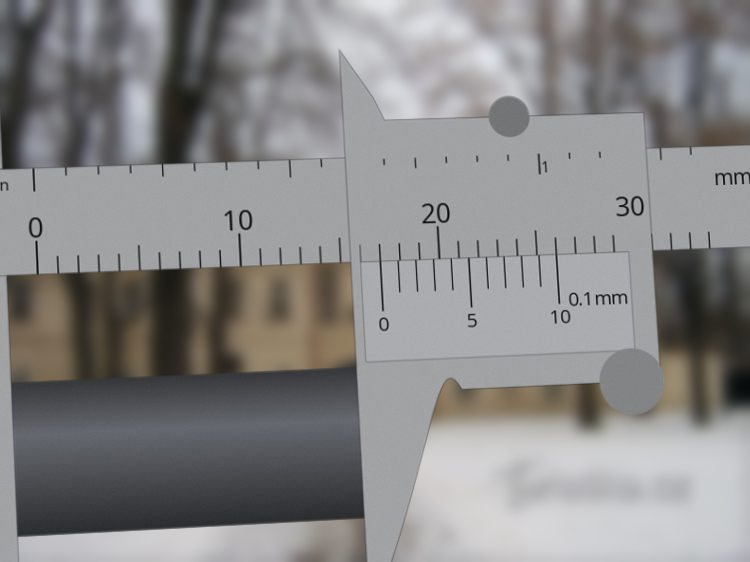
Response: 17.0
